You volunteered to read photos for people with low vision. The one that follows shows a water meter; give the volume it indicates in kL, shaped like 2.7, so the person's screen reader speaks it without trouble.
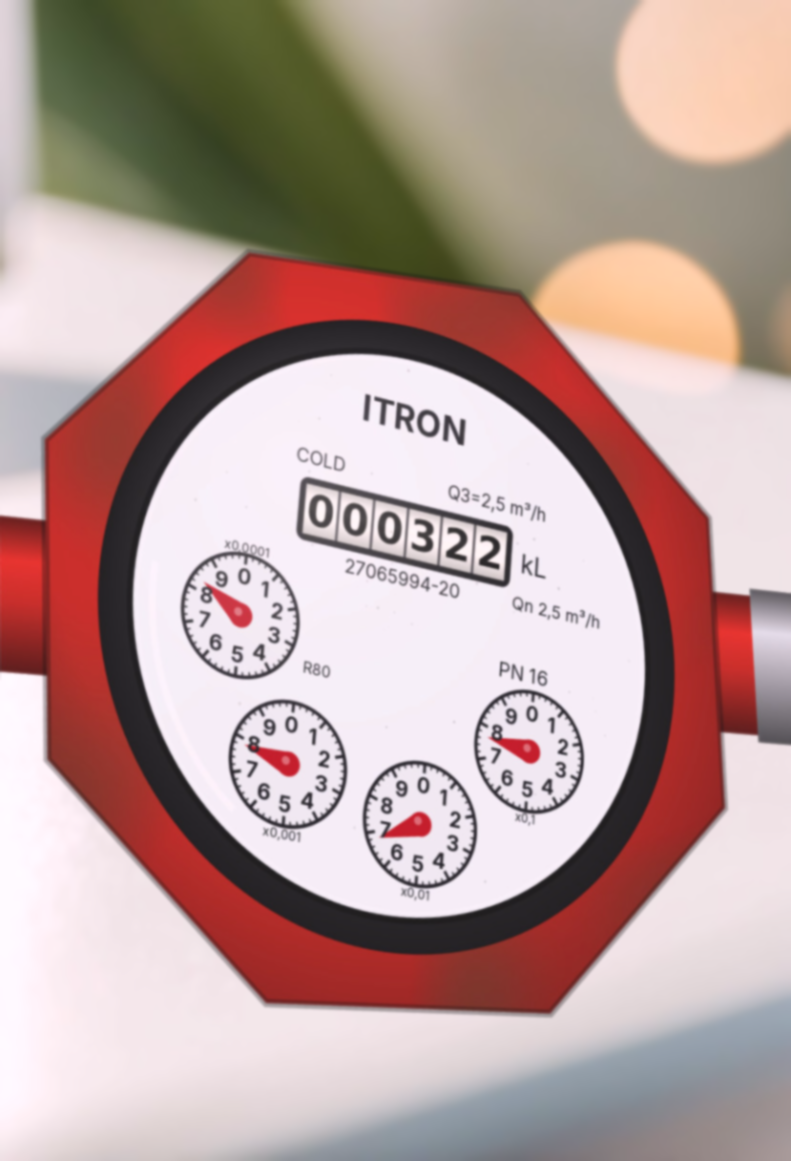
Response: 322.7678
